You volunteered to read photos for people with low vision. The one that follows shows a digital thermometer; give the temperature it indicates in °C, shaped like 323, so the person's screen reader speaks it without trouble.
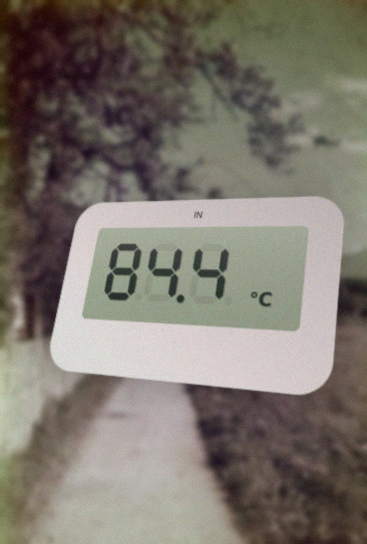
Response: 84.4
